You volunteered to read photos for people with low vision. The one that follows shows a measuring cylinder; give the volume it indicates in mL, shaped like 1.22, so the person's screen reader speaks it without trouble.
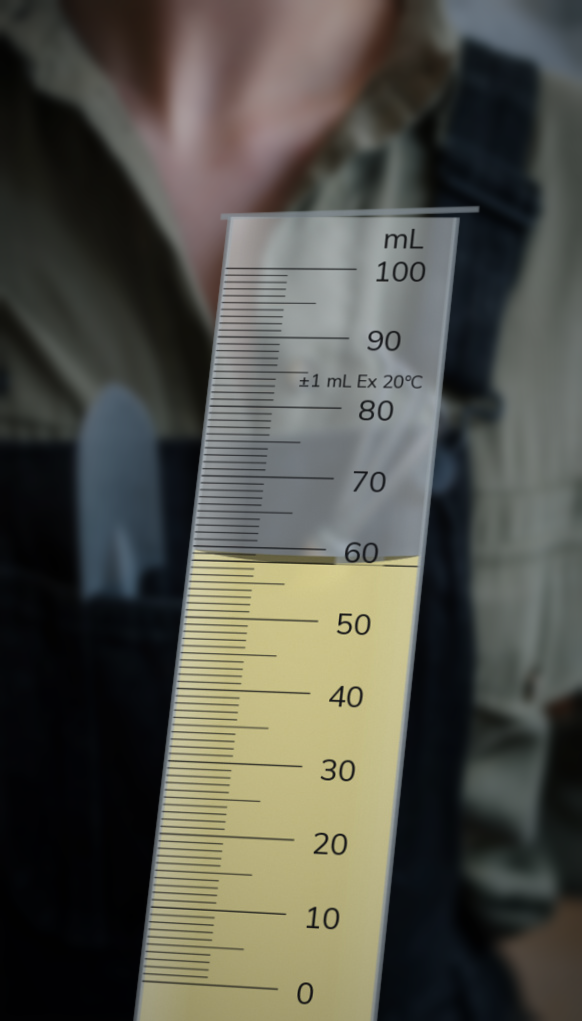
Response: 58
